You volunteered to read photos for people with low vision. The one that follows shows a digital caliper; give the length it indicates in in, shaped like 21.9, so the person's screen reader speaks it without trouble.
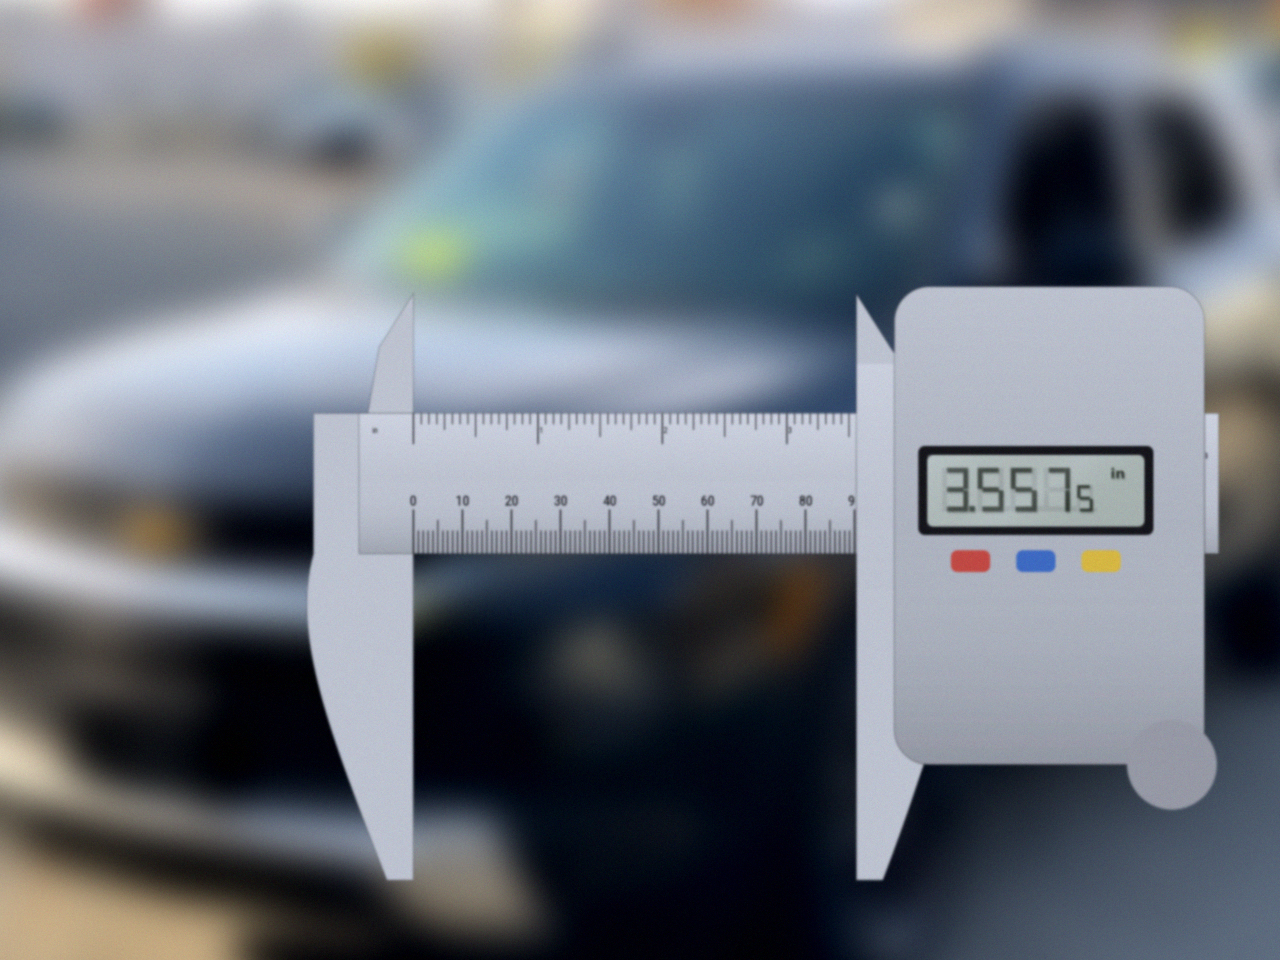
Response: 3.5575
